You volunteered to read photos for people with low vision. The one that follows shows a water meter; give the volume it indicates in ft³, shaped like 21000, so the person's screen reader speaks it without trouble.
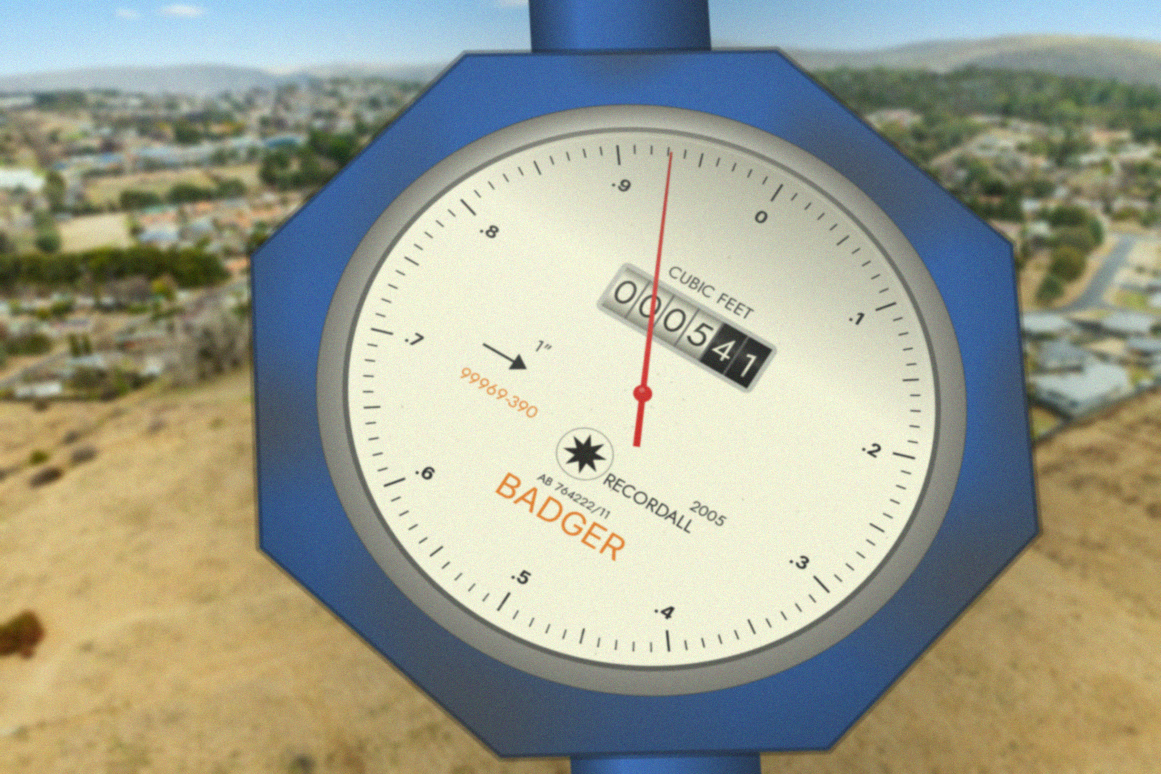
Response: 540.93
